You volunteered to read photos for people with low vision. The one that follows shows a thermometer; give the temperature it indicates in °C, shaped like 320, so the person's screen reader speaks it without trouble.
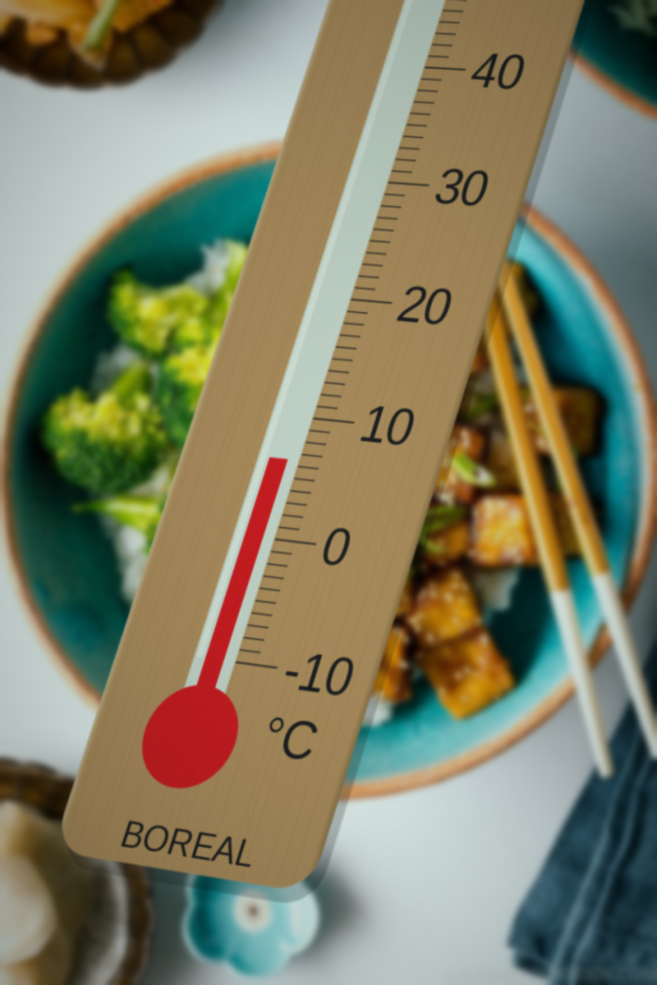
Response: 6.5
